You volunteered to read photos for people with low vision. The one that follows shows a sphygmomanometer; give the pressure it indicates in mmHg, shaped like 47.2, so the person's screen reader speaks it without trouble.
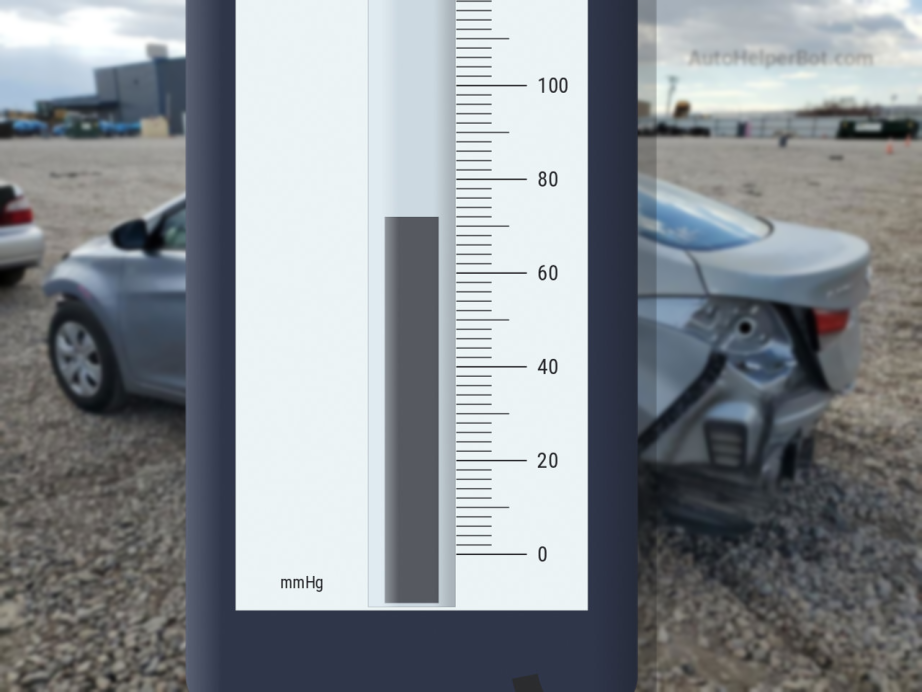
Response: 72
